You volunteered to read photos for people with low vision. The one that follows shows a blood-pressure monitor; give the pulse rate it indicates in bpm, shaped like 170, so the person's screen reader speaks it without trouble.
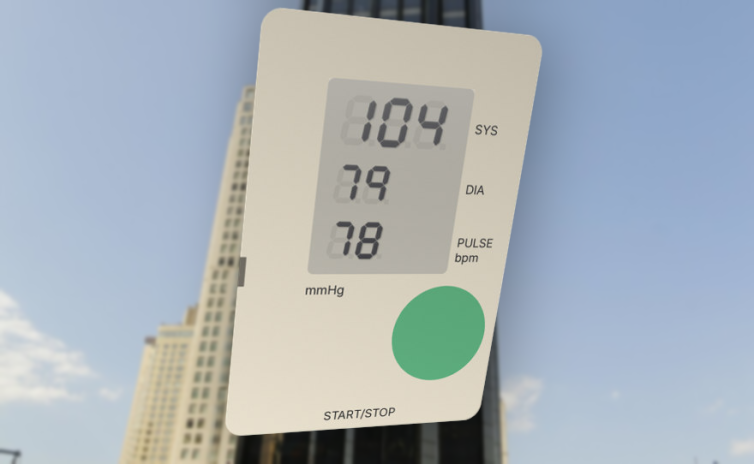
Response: 78
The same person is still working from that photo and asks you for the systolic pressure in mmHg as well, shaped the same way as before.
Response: 104
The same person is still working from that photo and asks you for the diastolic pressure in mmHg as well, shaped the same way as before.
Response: 79
